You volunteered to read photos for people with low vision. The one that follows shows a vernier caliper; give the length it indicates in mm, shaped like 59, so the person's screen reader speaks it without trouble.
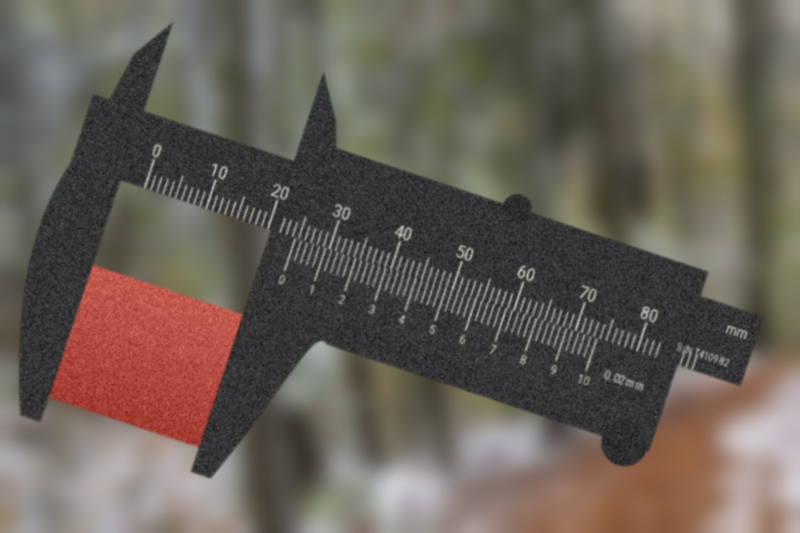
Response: 24.5
